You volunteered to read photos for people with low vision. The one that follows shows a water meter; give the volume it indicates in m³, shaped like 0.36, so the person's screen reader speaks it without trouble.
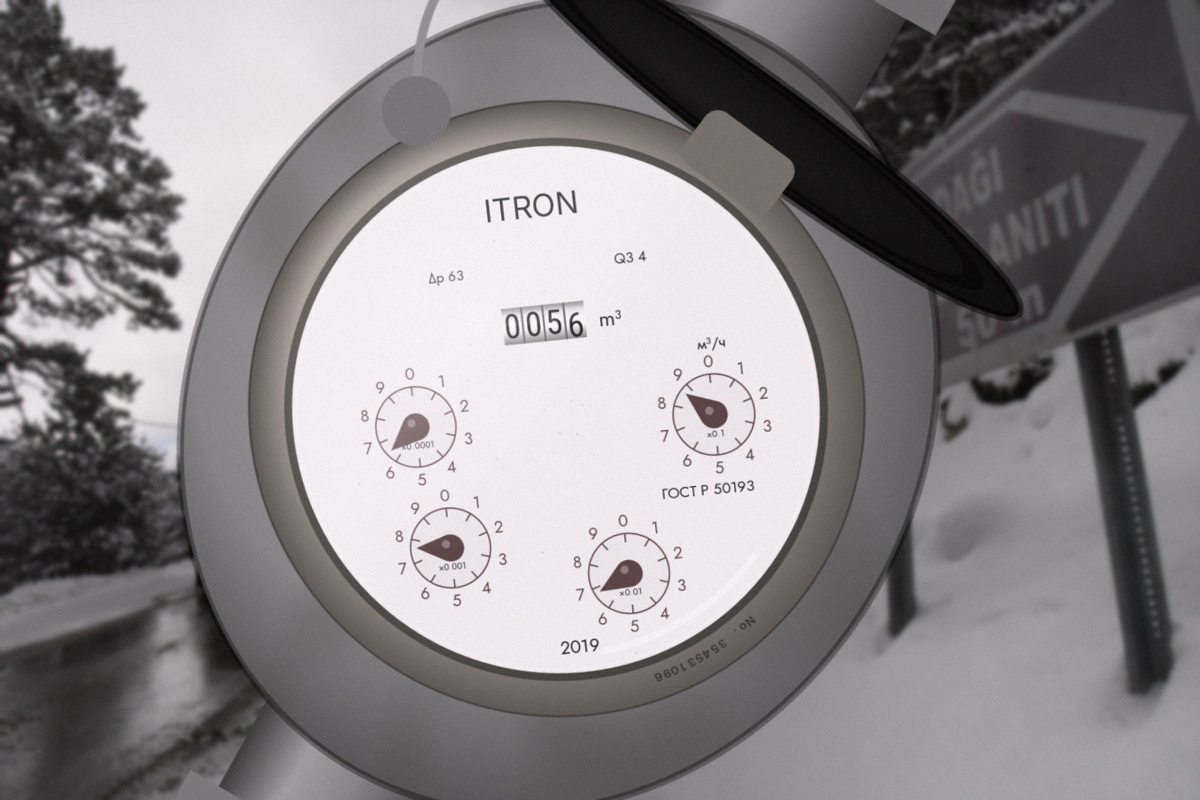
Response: 55.8676
